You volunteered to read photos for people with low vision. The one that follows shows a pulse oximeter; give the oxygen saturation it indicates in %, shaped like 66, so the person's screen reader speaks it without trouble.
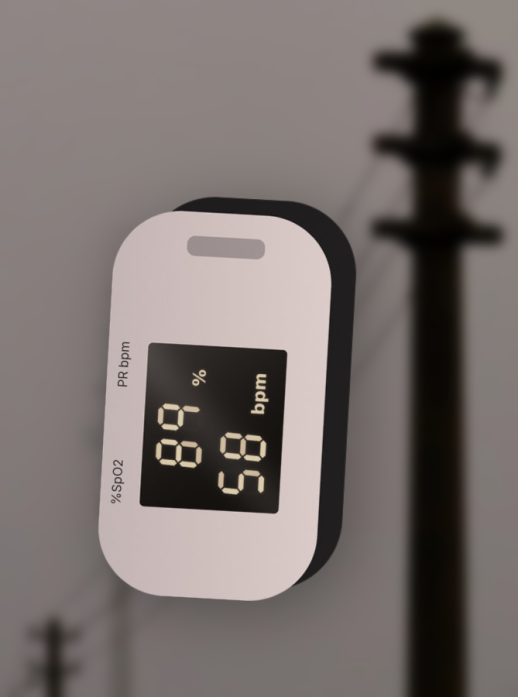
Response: 89
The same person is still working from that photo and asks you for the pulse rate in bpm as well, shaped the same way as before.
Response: 58
